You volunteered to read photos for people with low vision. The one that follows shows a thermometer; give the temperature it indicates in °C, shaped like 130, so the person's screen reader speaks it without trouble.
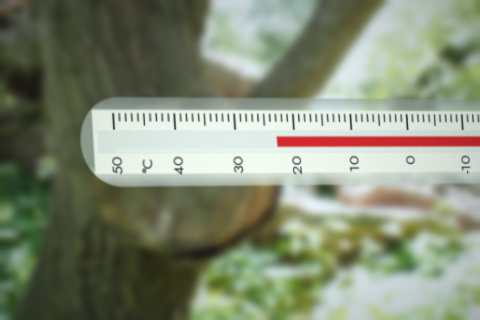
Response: 23
